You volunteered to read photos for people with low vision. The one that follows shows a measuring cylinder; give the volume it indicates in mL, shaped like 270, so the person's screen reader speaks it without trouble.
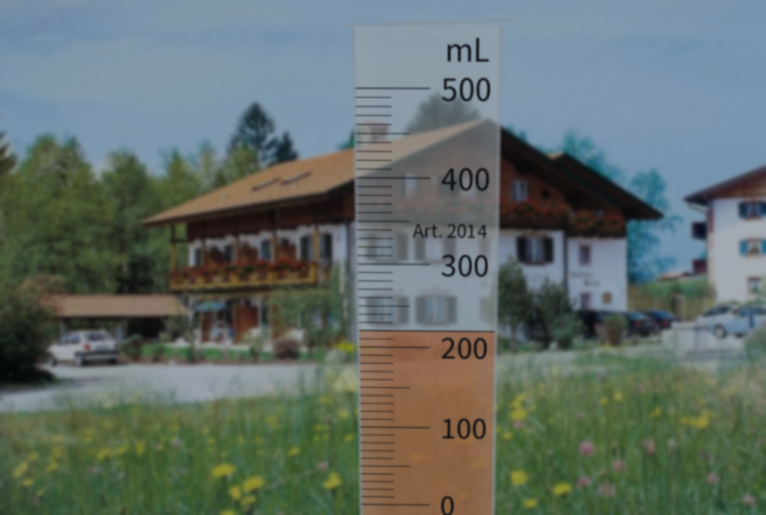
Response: 220
